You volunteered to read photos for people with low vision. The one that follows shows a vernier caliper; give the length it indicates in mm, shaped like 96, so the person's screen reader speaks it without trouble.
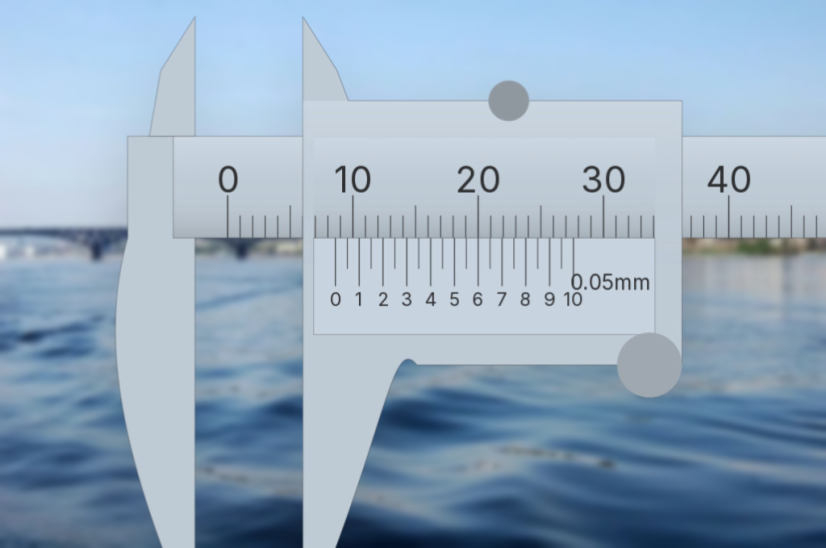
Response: 8.6
